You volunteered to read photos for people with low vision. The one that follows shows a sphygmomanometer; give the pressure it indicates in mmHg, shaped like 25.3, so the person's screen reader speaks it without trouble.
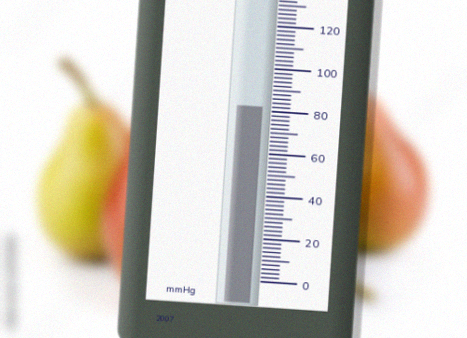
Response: 82
